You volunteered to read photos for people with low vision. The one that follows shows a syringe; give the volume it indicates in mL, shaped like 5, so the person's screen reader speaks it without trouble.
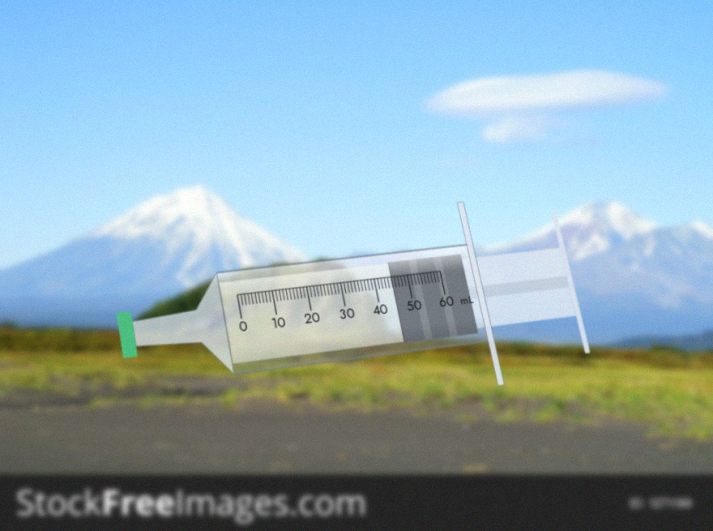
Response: 45
